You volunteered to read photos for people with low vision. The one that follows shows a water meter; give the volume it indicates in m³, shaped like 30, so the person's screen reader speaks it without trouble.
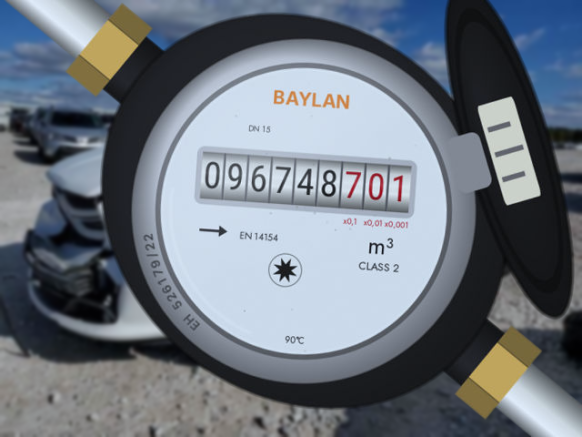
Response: 96748.701
